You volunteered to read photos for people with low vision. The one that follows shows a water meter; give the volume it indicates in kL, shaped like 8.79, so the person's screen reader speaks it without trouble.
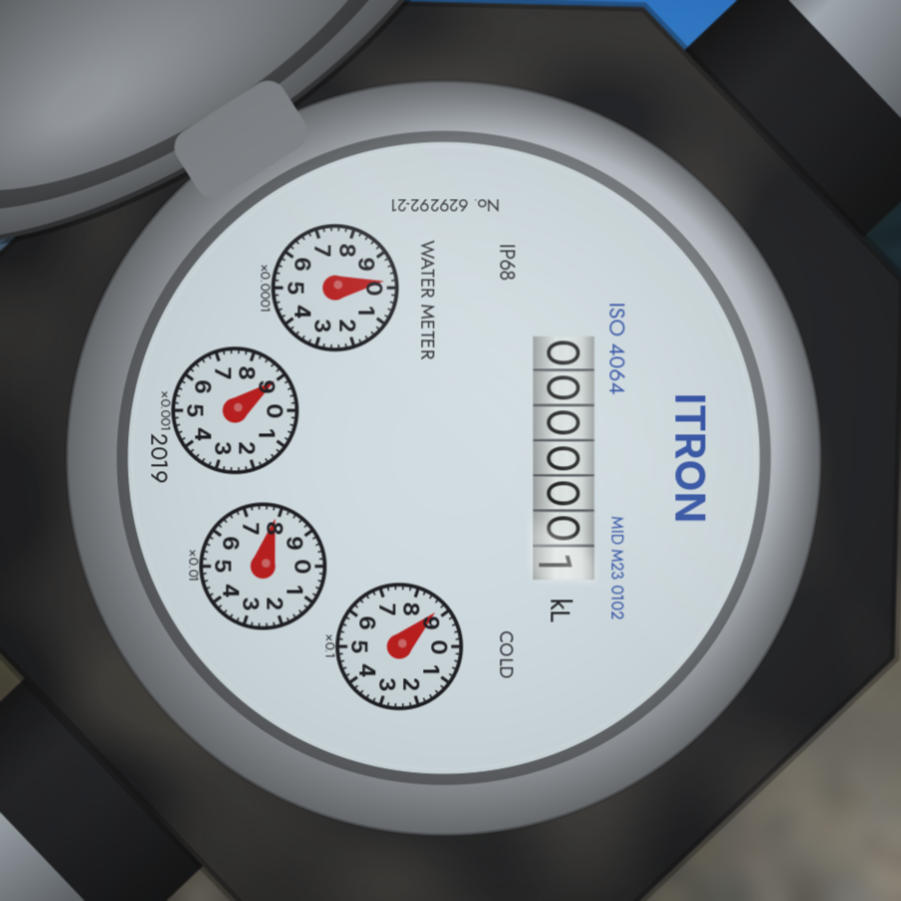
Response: 0.8789
